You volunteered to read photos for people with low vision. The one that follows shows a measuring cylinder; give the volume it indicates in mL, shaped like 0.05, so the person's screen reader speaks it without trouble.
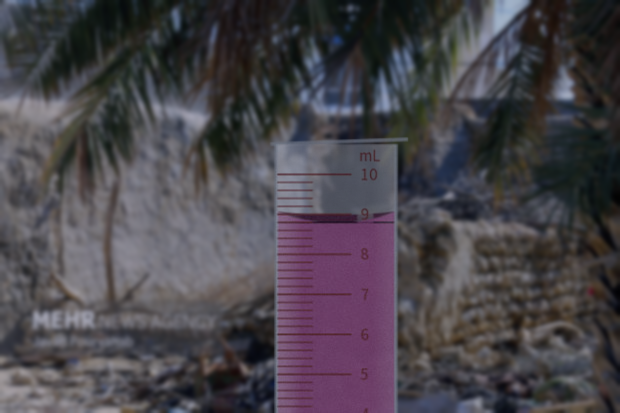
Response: 8.8
